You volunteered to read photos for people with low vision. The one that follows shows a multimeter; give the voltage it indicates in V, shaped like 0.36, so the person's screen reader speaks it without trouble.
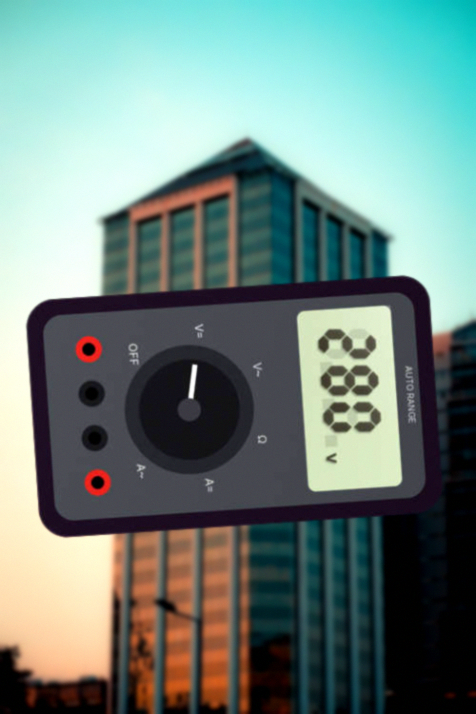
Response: 280
